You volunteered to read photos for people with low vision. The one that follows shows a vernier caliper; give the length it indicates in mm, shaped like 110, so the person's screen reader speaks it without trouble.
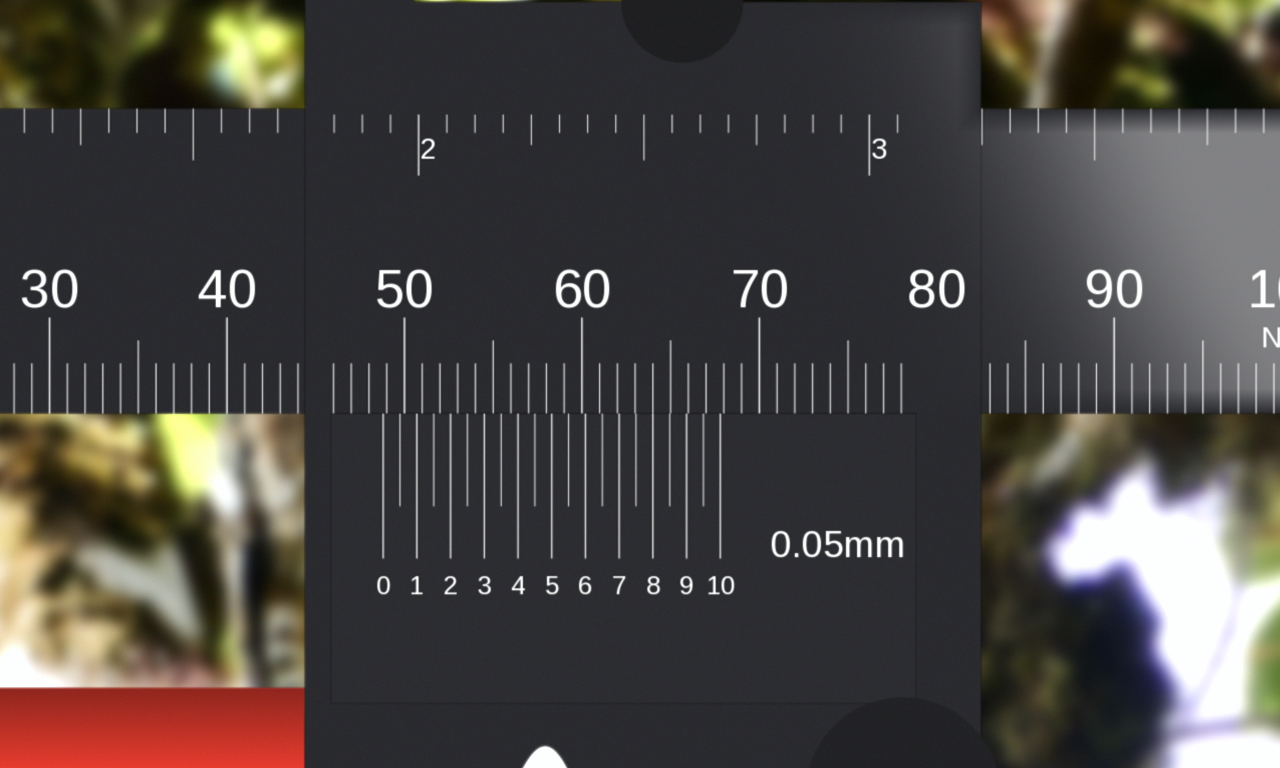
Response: 48.8
